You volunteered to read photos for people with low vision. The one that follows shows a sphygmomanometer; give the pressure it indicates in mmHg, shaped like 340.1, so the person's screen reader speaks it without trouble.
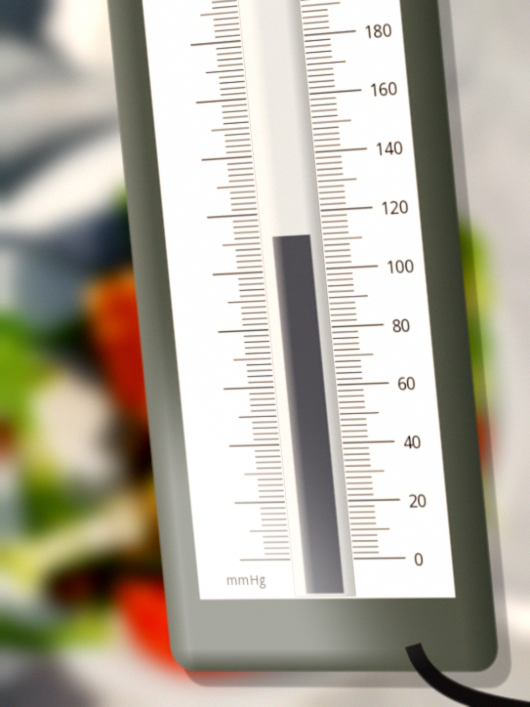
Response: 112
